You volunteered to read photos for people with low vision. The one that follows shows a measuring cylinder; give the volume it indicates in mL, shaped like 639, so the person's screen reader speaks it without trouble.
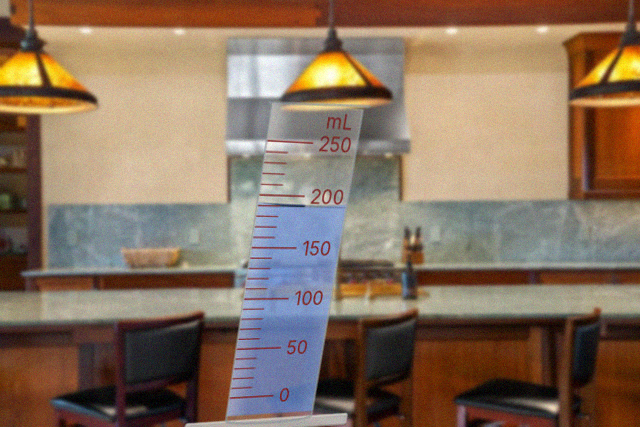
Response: 190
